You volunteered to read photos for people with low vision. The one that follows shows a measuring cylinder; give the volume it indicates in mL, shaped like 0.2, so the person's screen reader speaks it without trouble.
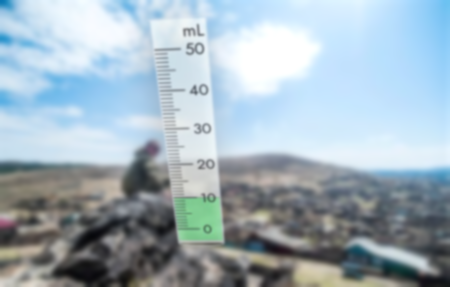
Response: 10
